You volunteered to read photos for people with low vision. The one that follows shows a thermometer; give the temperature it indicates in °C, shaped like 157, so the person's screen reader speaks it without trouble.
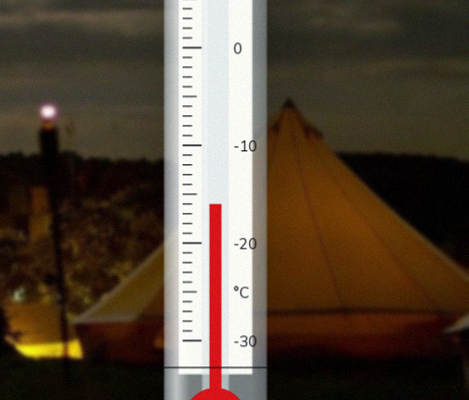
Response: -16
